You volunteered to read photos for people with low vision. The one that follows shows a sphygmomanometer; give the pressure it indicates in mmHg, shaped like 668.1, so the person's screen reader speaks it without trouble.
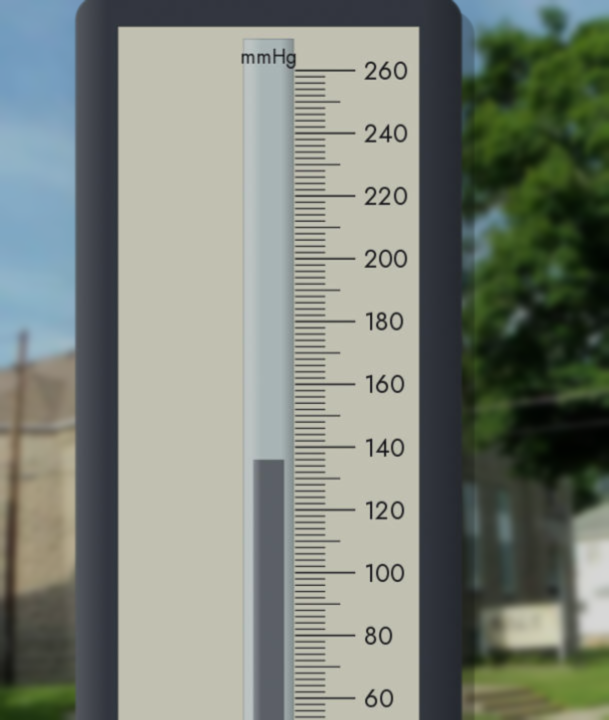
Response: 136
